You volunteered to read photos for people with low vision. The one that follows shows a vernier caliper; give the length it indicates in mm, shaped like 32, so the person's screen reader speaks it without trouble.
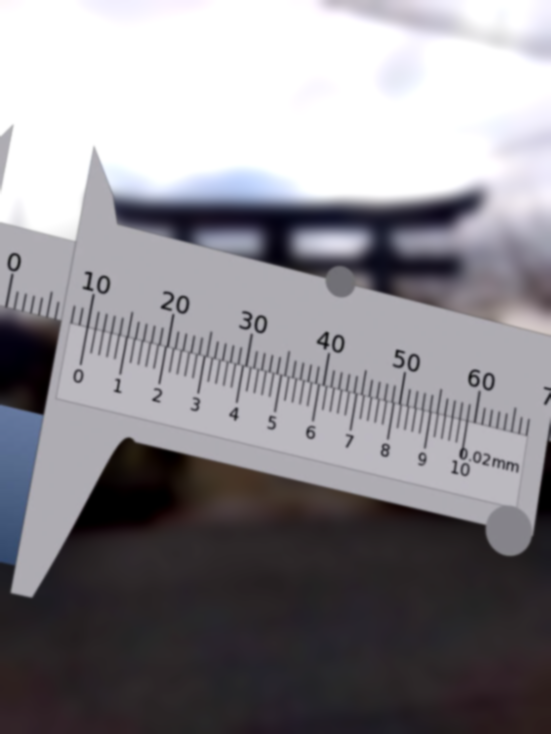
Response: 10.0
